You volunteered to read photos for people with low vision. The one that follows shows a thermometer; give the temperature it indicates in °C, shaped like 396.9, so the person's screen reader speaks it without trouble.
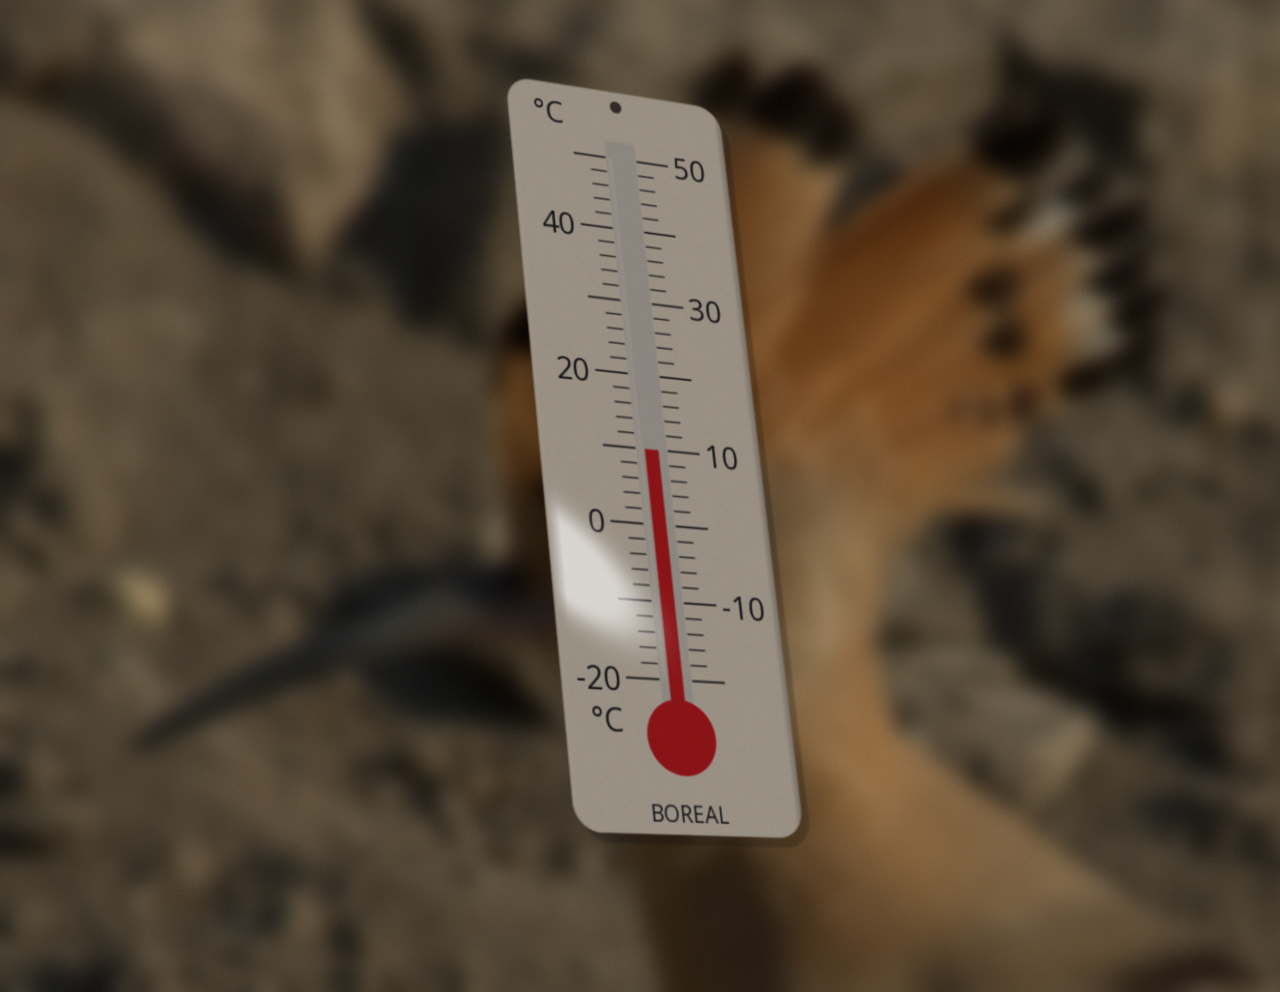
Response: 10
